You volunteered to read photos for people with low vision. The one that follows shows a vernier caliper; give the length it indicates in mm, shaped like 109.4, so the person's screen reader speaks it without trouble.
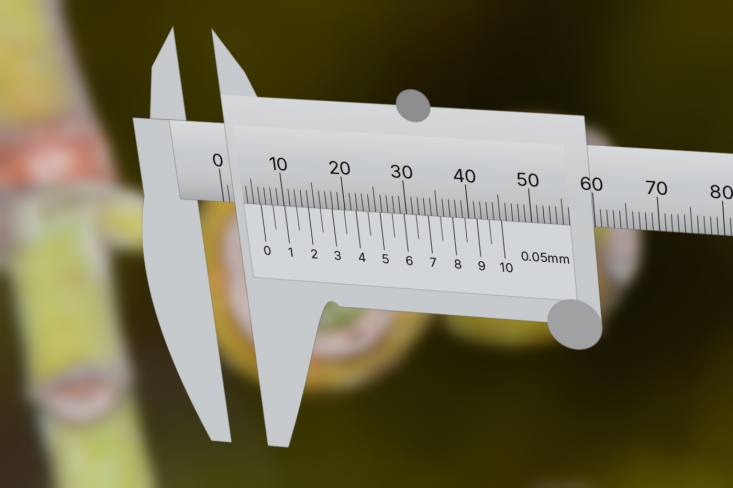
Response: 6.2
